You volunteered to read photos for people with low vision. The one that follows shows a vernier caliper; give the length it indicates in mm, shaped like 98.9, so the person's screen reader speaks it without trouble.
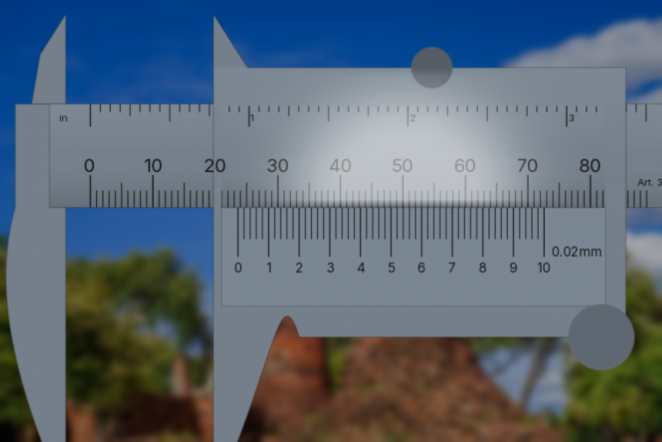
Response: 23.6
